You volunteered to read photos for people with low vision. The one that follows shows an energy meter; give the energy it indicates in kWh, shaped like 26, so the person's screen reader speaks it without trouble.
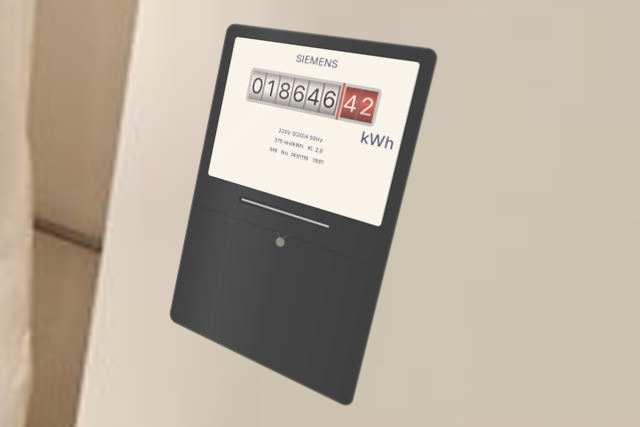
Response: 18646.42
